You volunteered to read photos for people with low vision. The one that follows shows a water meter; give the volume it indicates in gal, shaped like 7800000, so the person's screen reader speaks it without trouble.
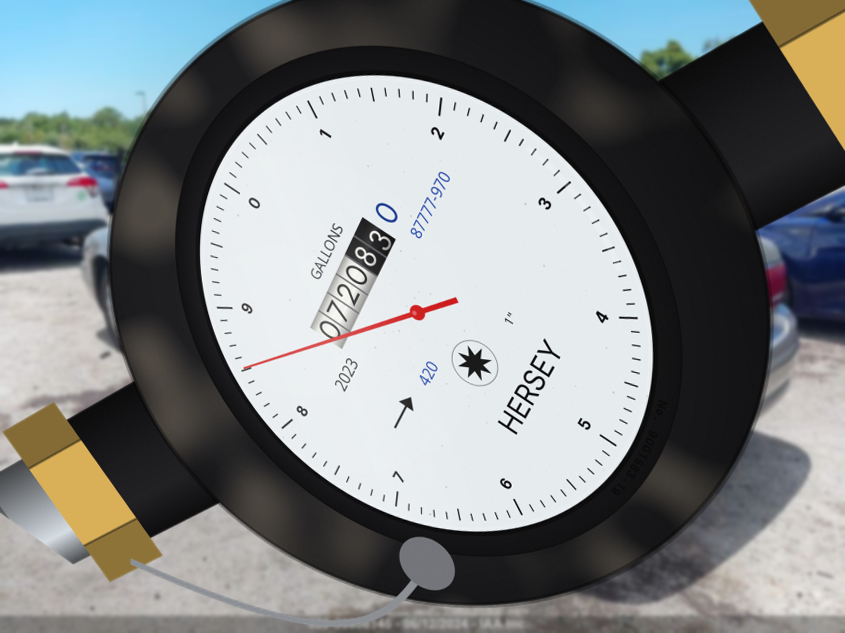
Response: 720828.5
